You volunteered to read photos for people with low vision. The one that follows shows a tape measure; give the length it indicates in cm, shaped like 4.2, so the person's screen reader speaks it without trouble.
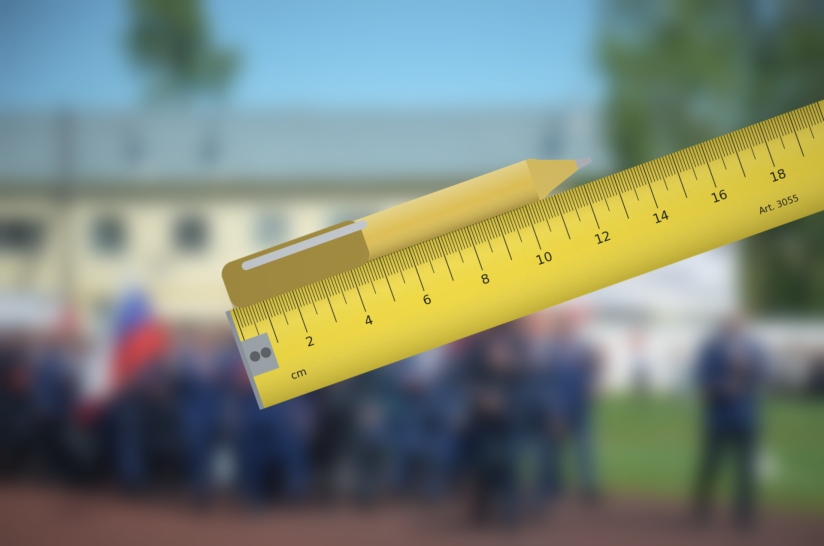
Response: 12.5
